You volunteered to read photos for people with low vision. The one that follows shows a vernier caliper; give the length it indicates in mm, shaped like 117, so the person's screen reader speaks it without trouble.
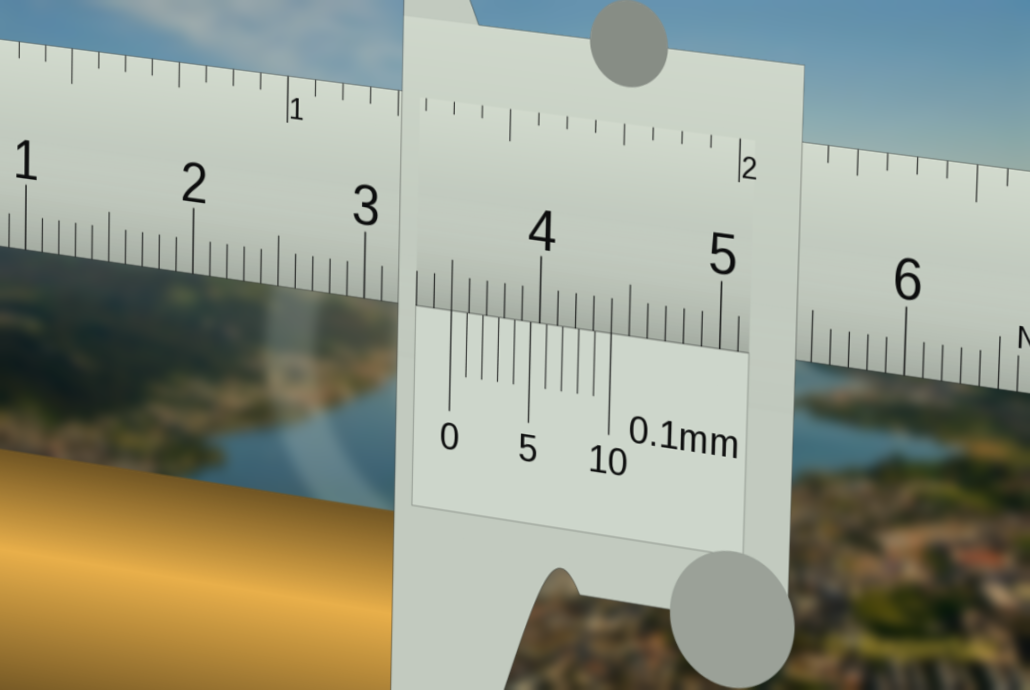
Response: 35.0
